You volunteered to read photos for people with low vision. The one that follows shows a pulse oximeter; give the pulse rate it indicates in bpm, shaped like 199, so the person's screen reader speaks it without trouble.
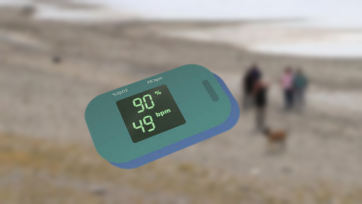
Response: 49
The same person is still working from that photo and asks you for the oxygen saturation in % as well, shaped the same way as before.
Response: 90
